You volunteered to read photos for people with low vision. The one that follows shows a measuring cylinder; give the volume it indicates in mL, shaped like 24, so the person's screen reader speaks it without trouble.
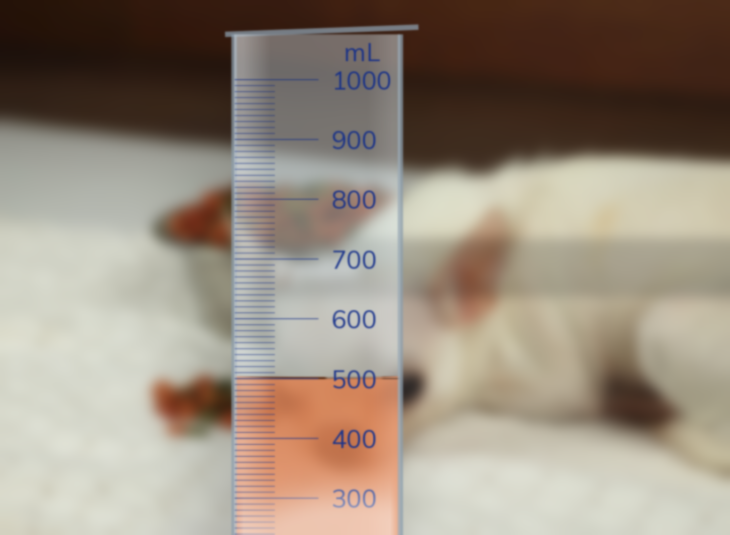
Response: 500
